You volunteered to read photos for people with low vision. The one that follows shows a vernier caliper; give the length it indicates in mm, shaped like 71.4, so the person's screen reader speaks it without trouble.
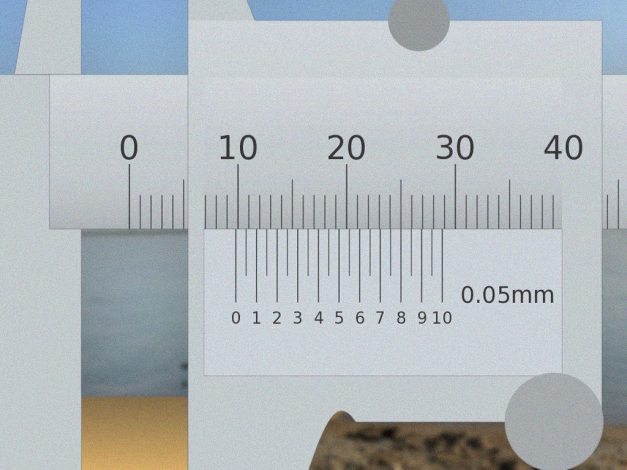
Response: 9.8
